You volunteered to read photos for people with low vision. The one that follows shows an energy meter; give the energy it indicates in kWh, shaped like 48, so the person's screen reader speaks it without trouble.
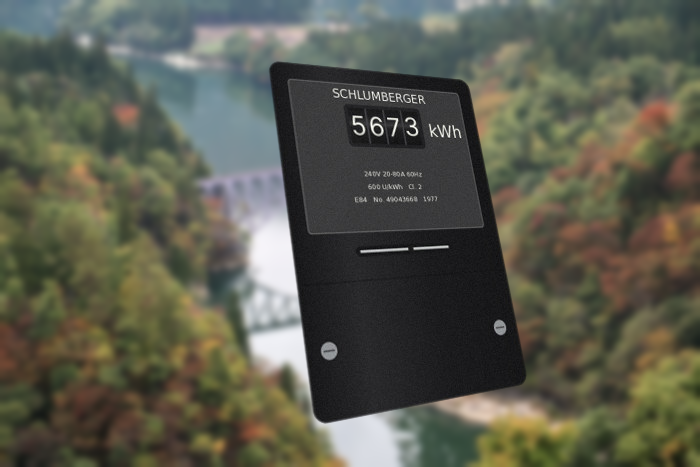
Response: 5673
